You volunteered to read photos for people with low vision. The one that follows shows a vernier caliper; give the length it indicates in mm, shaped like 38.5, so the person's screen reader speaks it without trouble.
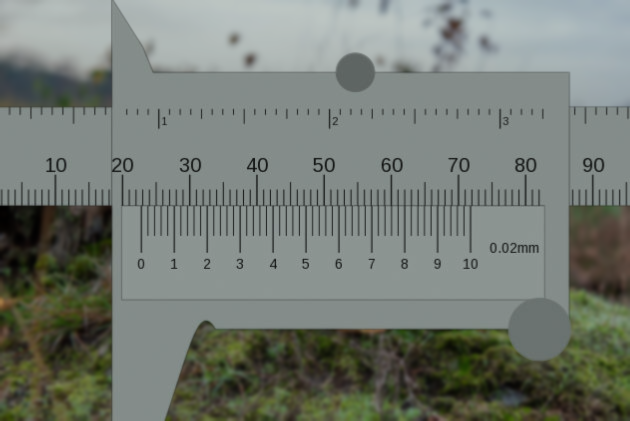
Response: 22.8
